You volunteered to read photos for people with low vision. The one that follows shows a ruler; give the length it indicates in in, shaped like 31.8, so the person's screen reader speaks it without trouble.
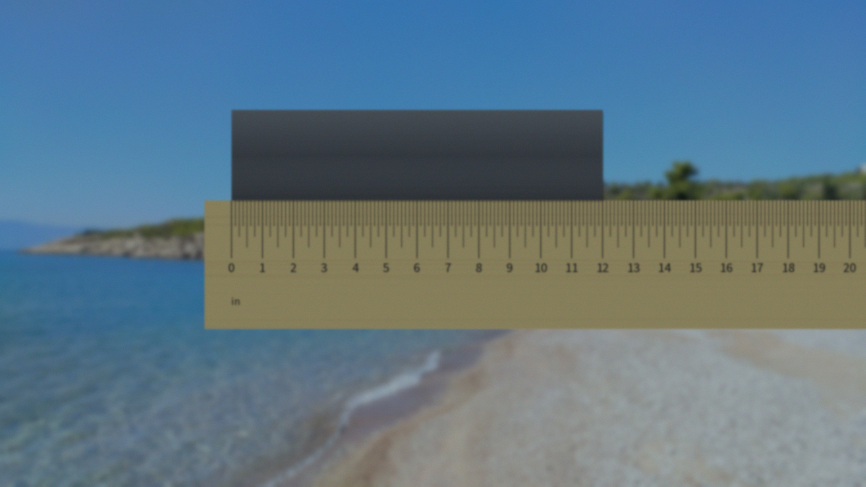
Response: 12
